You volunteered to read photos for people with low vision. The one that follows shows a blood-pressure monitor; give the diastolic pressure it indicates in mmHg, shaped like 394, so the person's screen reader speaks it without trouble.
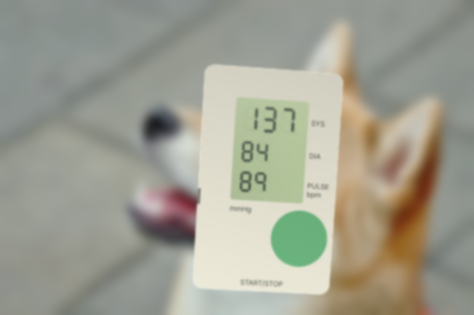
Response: 84
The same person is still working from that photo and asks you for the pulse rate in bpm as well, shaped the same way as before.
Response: 89
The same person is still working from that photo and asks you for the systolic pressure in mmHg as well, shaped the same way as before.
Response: 137
